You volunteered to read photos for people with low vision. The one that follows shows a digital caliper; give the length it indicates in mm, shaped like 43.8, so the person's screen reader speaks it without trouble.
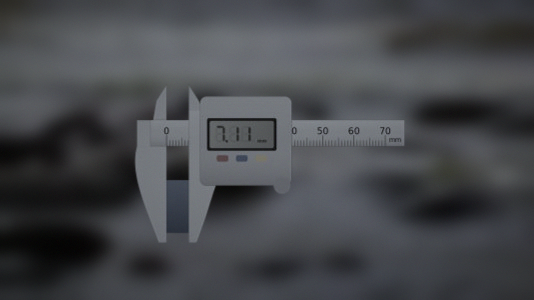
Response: 7.11
